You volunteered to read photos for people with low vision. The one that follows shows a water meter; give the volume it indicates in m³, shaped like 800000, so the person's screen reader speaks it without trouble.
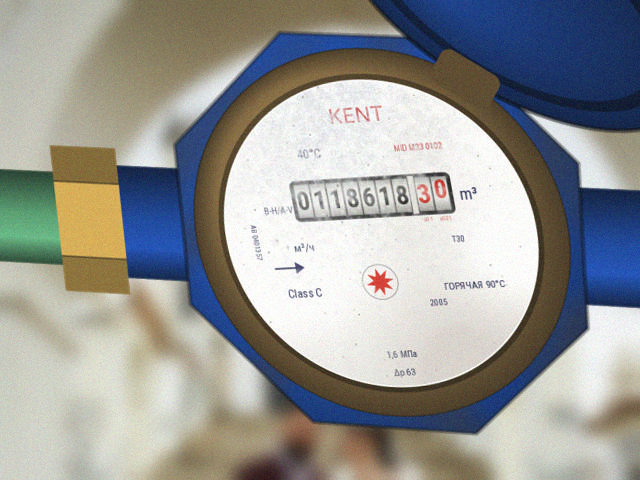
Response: 118618.30
